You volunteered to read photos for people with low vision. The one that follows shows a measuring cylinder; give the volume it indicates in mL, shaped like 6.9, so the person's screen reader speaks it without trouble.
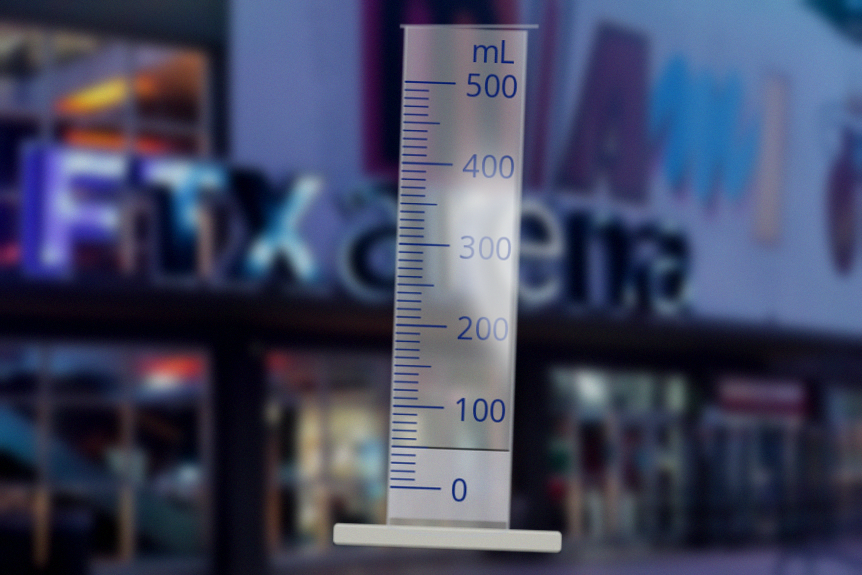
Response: 50
